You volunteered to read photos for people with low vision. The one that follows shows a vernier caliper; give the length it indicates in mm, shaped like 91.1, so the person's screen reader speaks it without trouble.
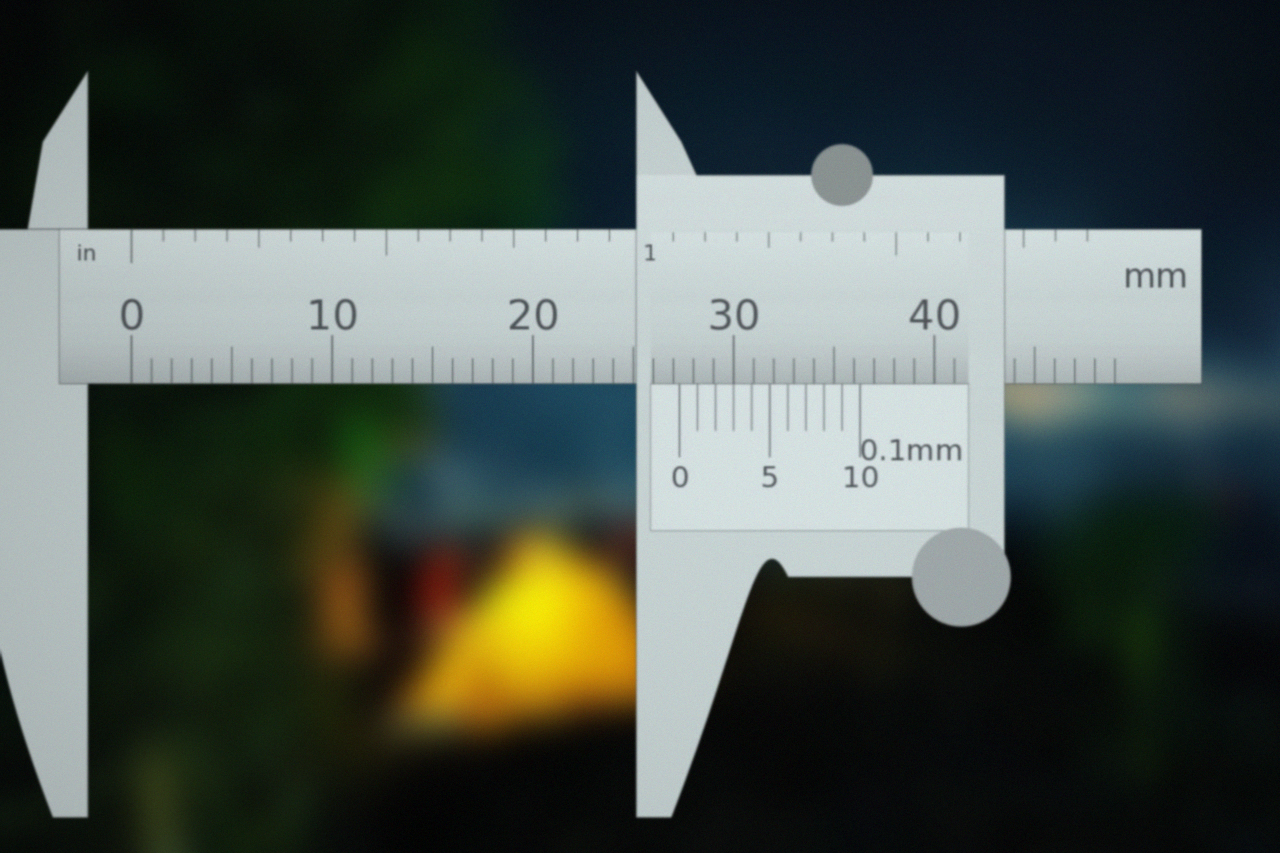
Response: 27.3
